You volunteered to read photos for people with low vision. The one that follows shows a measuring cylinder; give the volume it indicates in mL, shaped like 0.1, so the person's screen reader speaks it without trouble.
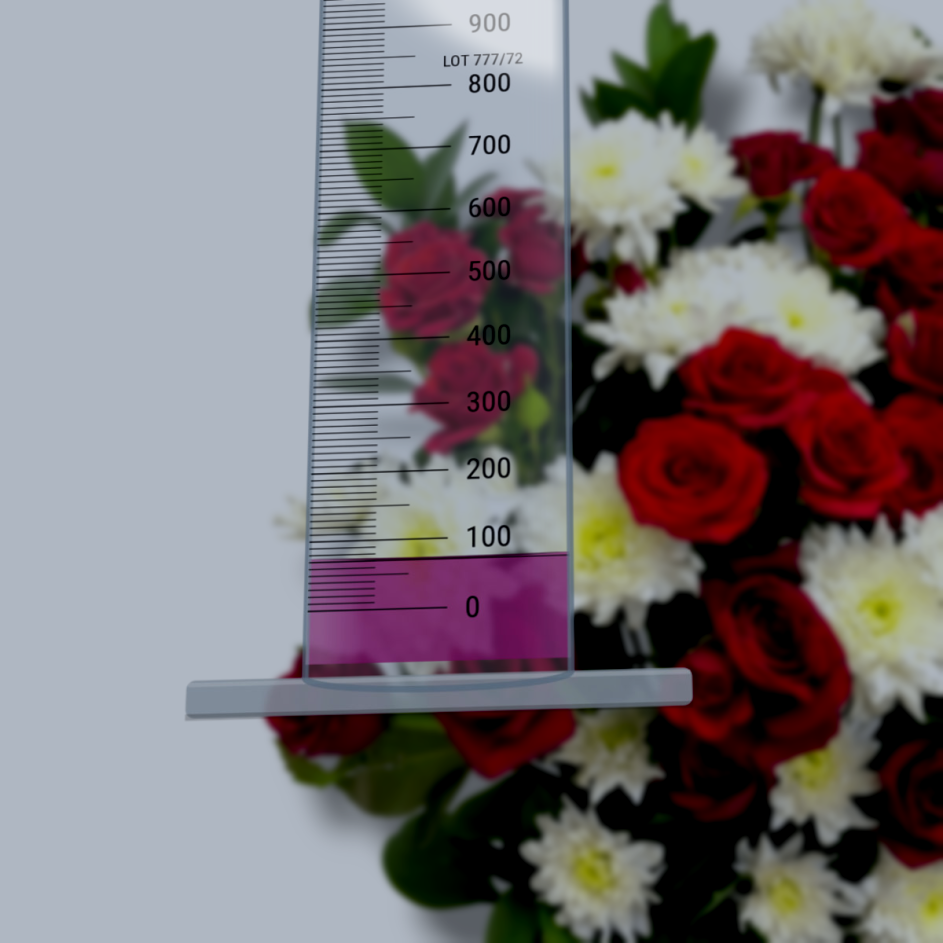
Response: 70
